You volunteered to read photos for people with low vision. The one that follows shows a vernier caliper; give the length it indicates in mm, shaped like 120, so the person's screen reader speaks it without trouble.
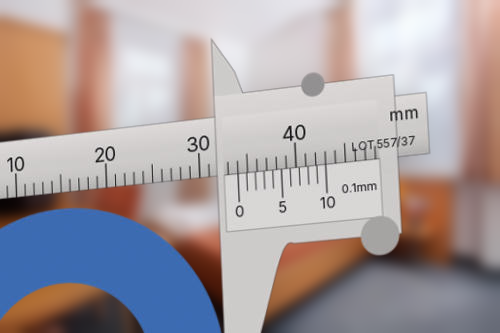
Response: 34.0
